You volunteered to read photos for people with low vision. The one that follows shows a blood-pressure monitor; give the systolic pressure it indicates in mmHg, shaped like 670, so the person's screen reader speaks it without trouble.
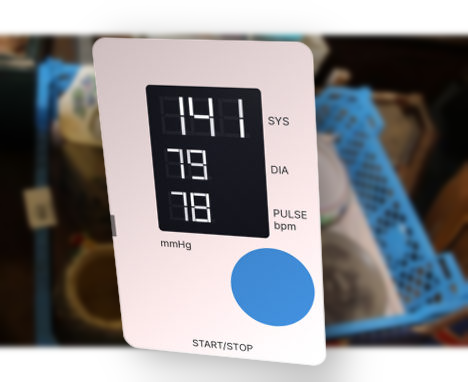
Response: 141
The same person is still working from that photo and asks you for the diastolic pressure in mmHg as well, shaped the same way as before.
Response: 79
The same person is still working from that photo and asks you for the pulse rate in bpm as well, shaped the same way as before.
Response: 78
